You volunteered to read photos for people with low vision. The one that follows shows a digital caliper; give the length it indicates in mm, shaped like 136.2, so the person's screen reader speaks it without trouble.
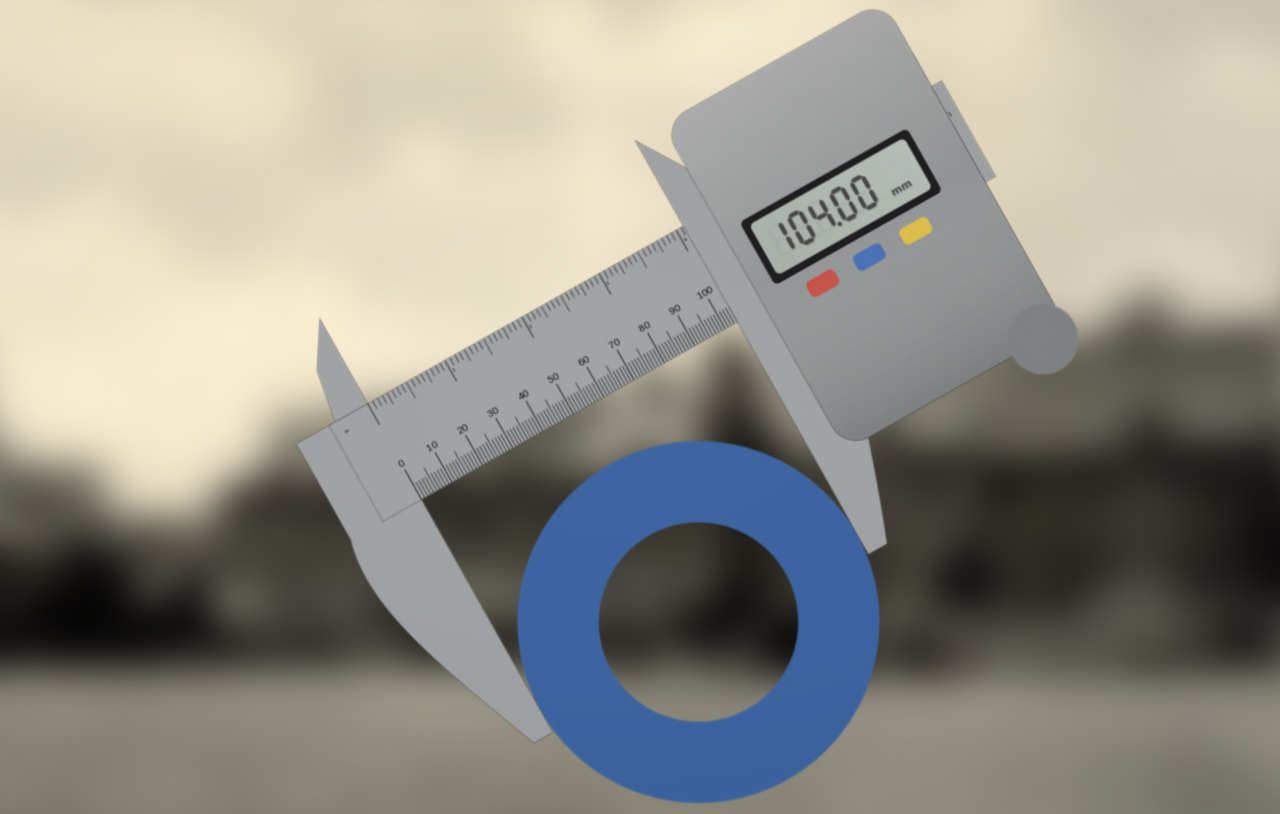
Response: 104.00
